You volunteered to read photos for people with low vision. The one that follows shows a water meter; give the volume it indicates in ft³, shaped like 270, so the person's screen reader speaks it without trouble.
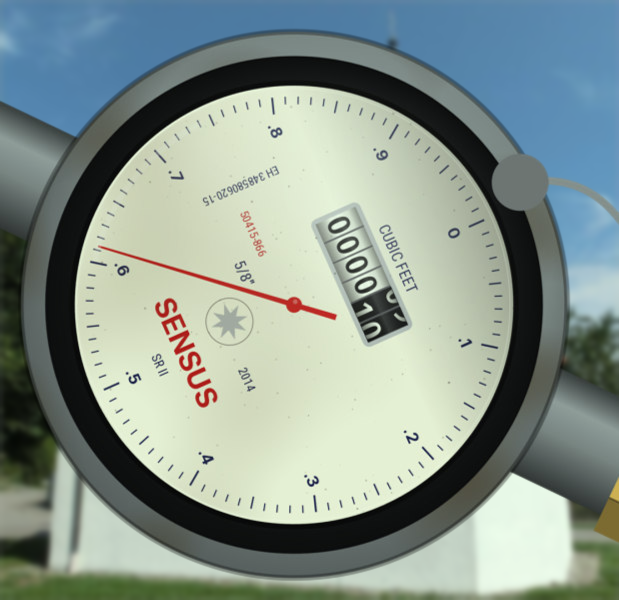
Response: 9.61
